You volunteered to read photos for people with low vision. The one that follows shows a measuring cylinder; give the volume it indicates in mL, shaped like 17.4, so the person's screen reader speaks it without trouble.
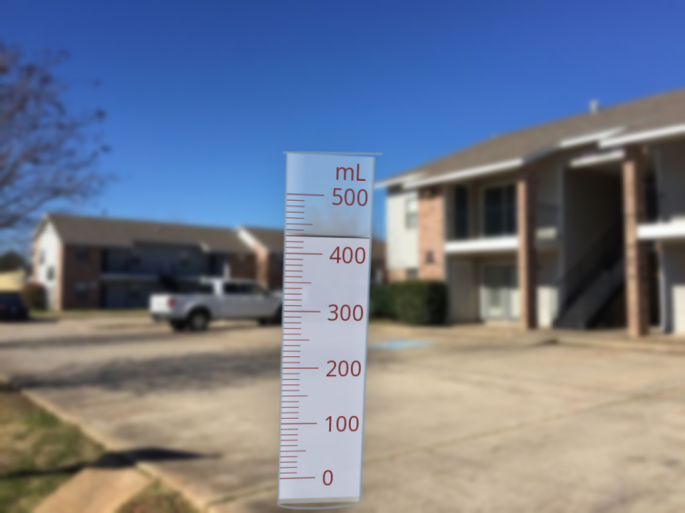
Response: 430
